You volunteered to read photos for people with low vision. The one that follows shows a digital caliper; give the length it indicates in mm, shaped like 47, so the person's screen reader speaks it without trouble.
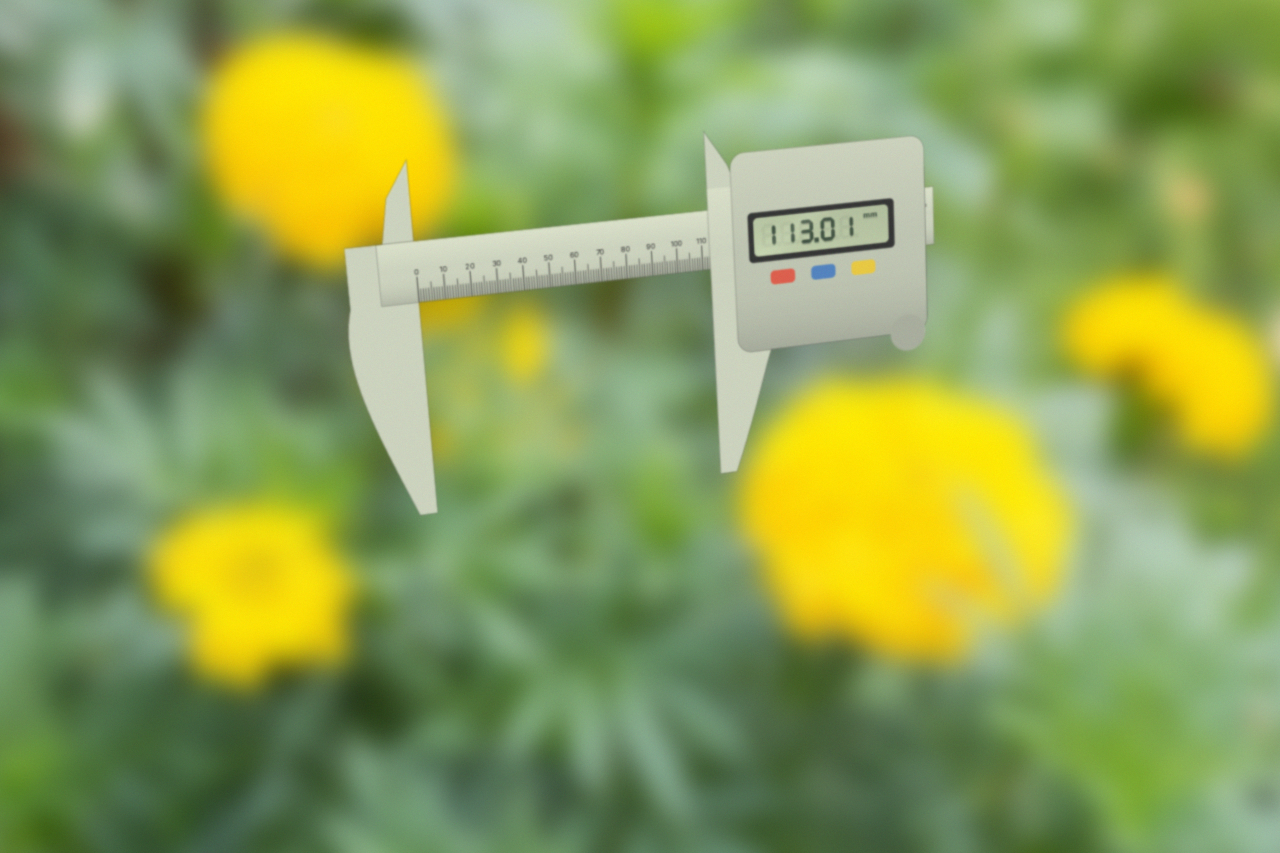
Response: 113.01
